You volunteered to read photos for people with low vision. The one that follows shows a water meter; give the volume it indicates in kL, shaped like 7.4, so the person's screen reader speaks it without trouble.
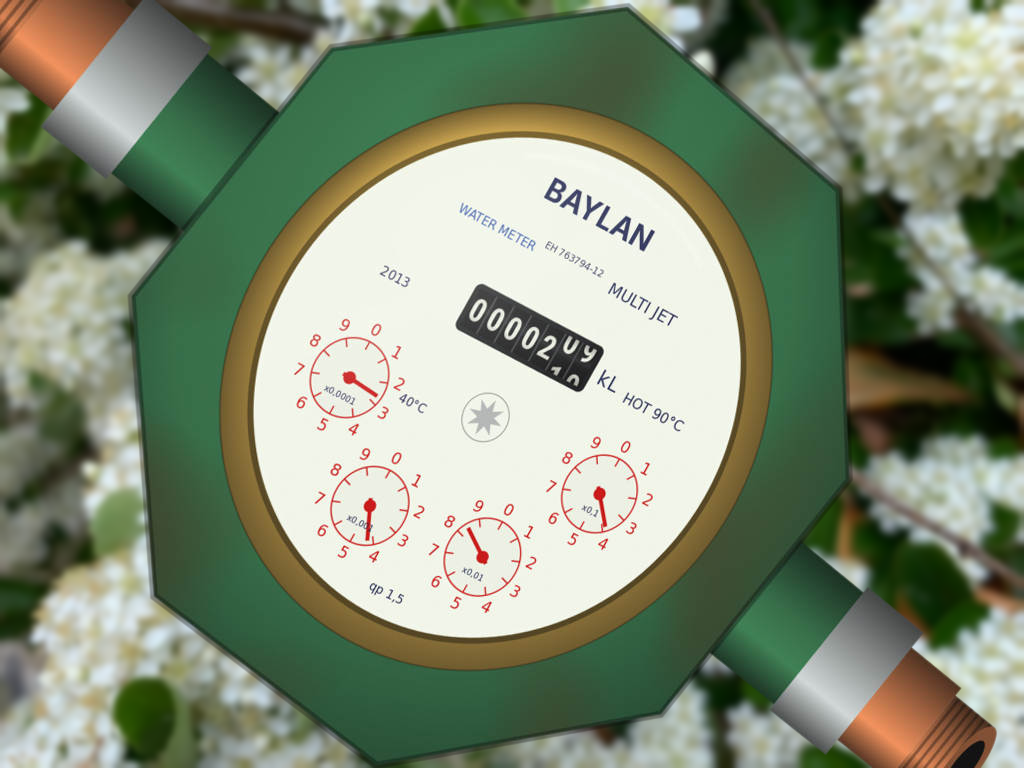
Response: 209.3842
